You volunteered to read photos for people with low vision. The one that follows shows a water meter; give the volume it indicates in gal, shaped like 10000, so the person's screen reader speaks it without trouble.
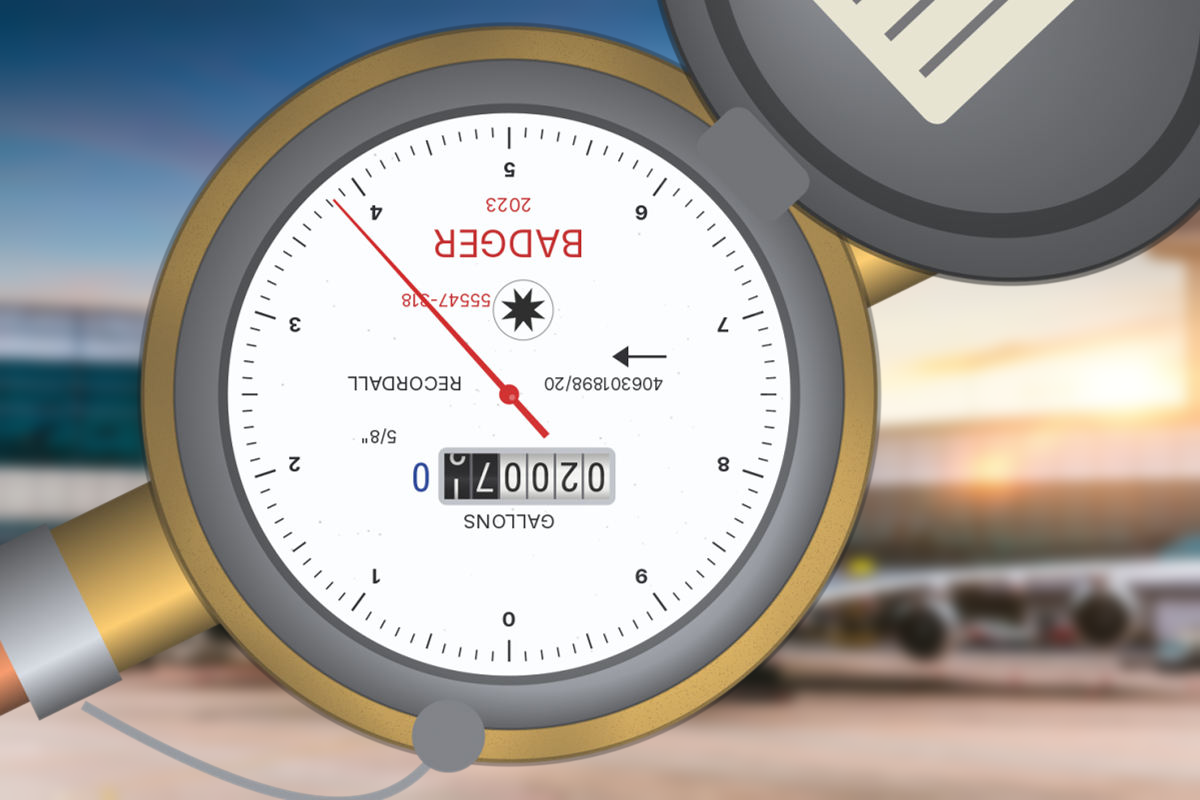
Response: 200713.8
